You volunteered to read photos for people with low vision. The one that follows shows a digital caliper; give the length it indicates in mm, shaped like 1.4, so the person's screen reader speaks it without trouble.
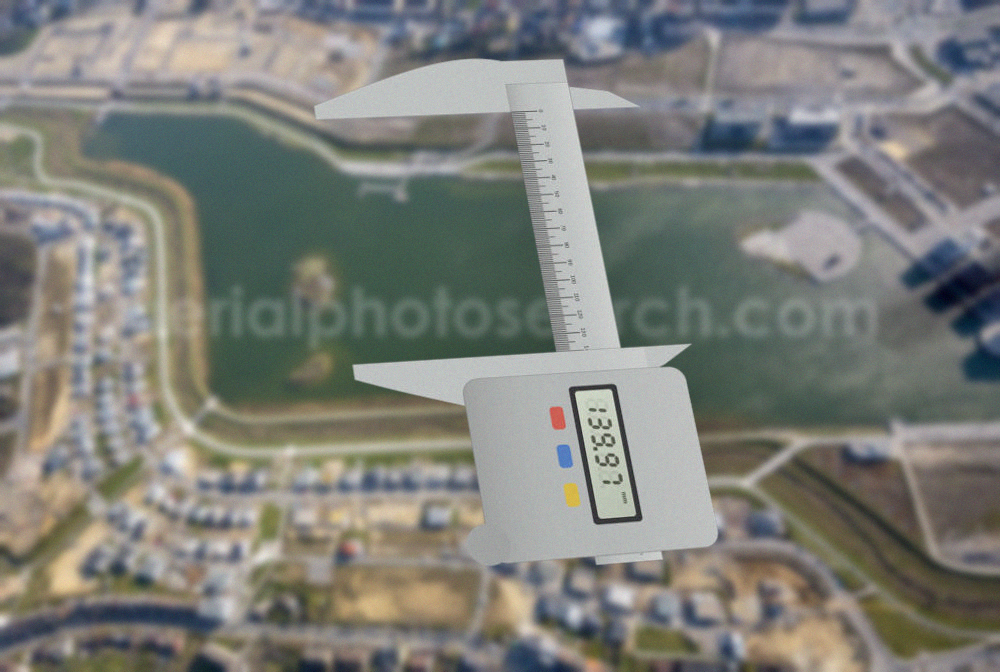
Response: 139.97
